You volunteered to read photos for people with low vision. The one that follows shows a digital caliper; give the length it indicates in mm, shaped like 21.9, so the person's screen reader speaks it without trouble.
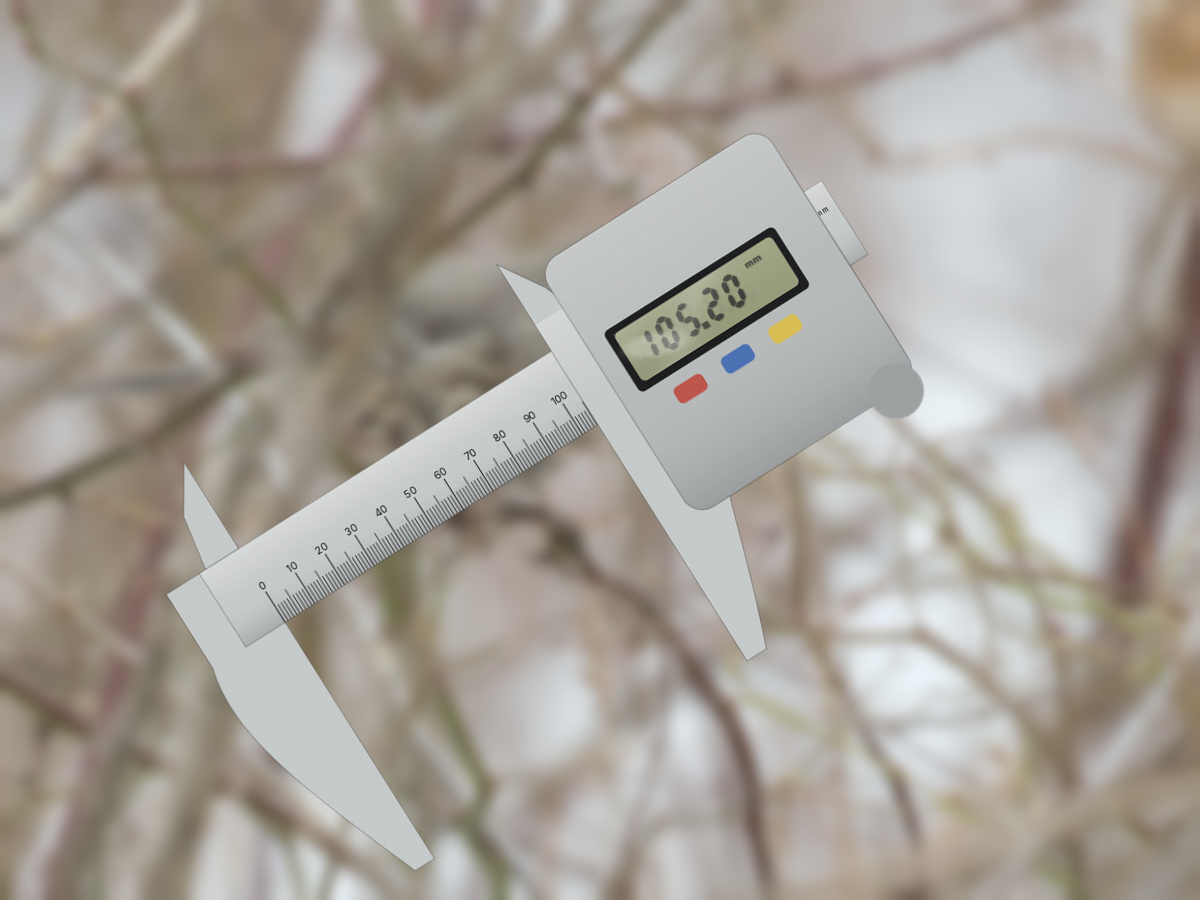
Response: 105.20
